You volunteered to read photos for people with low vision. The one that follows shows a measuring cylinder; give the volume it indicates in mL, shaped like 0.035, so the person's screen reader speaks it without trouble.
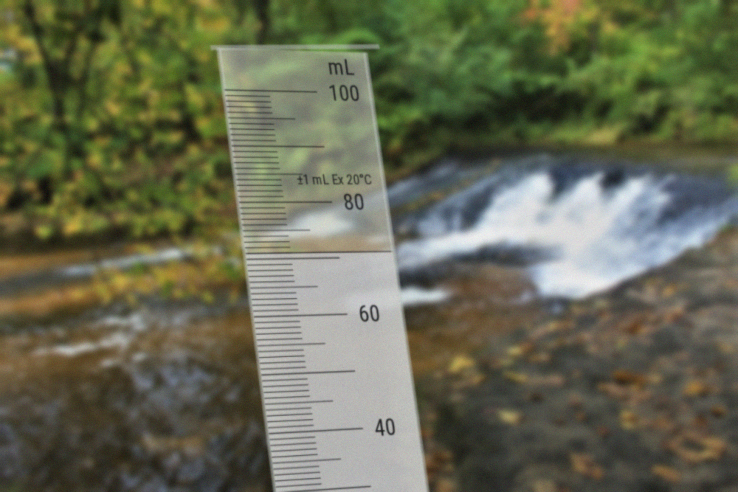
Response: 71
